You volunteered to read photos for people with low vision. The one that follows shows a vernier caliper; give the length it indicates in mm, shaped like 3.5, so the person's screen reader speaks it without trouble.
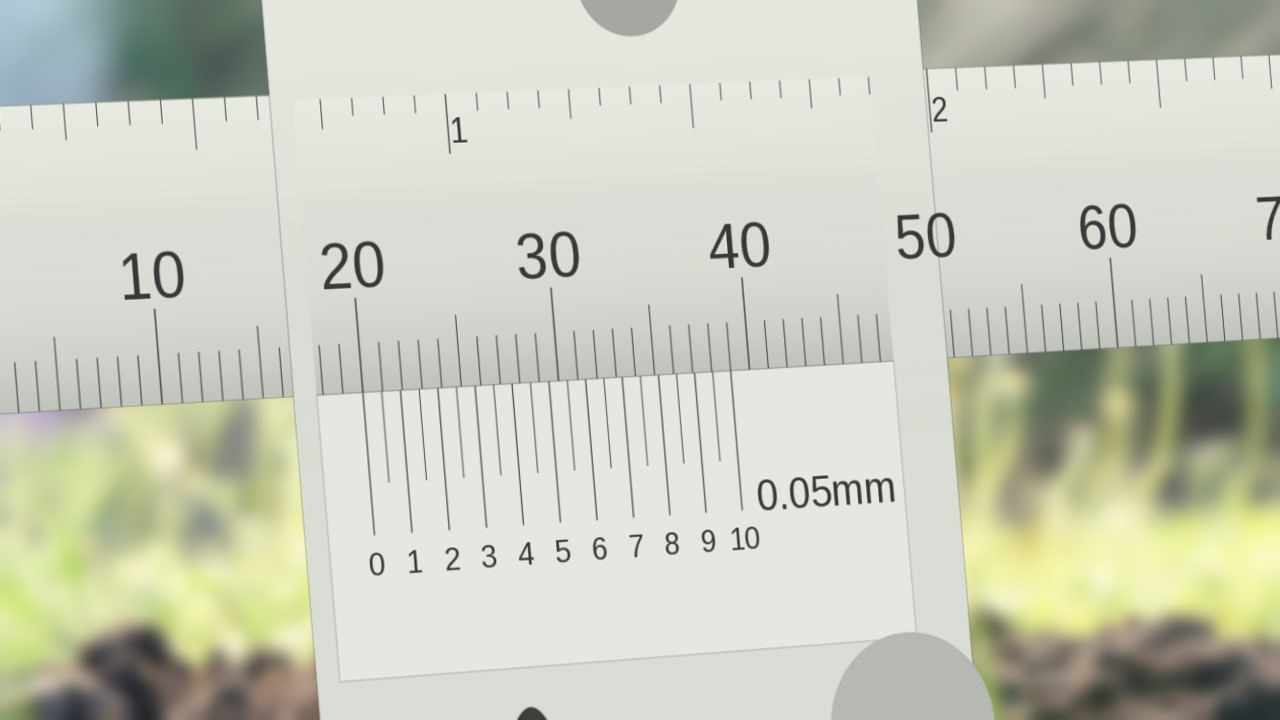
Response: 20.0
